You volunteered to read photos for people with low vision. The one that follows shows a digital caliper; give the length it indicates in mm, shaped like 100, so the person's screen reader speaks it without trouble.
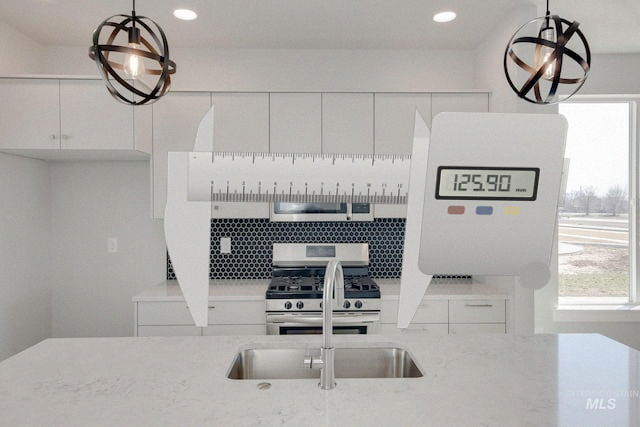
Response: 125.90
